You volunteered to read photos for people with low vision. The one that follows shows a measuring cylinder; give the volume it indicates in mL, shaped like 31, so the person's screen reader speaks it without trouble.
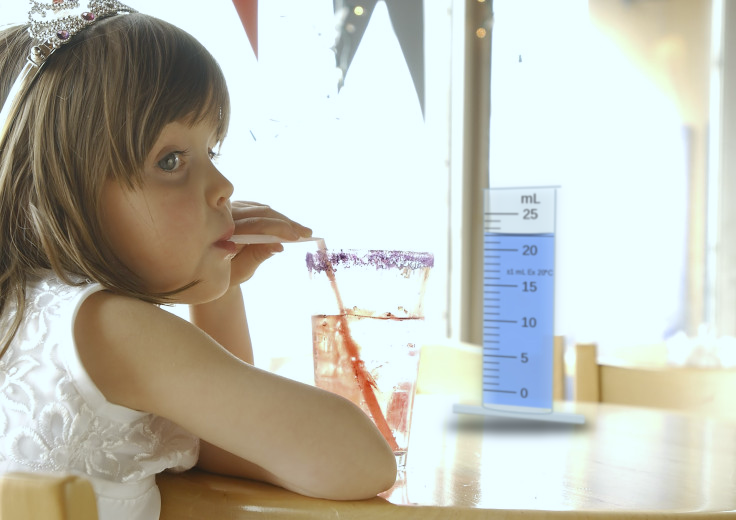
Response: 22
